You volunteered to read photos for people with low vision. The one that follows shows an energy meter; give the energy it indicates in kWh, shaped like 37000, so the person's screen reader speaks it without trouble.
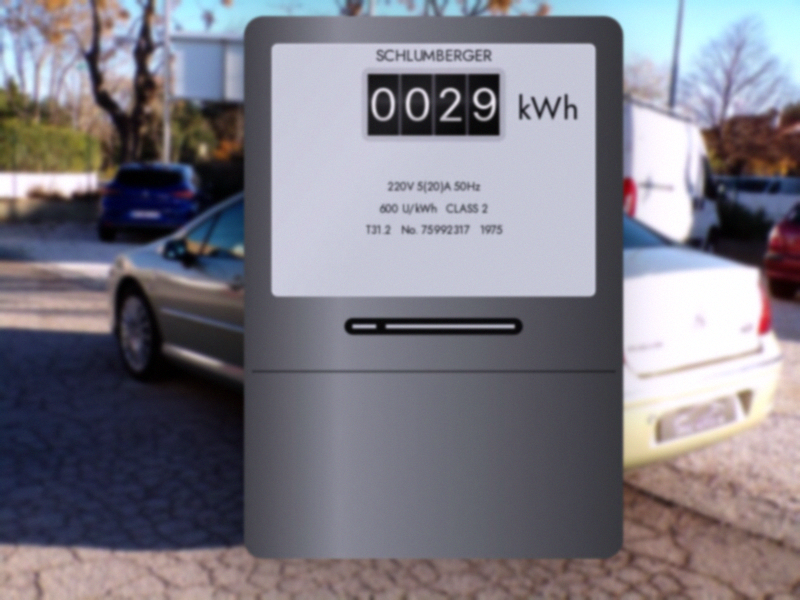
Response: 29
